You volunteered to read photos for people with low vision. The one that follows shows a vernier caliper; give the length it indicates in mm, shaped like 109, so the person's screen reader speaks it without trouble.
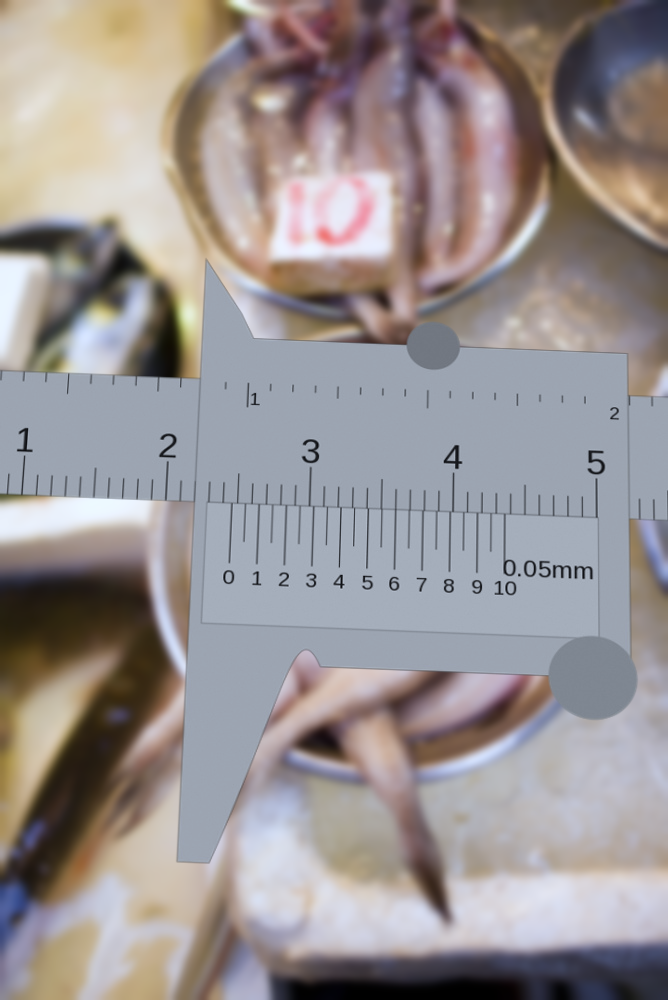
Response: 24.6
